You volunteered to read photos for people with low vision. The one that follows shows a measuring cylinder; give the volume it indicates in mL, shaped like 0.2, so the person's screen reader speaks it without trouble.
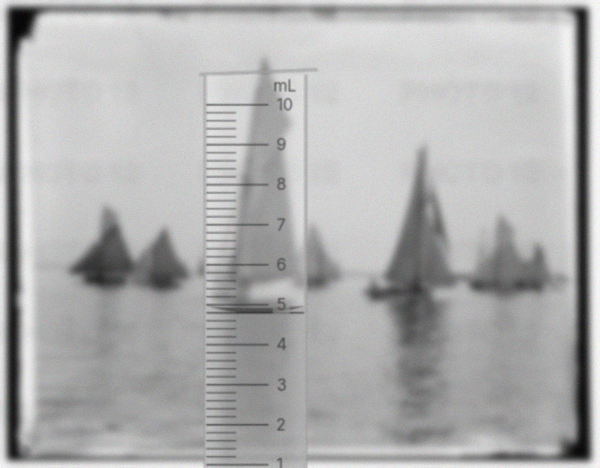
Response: 4.8
